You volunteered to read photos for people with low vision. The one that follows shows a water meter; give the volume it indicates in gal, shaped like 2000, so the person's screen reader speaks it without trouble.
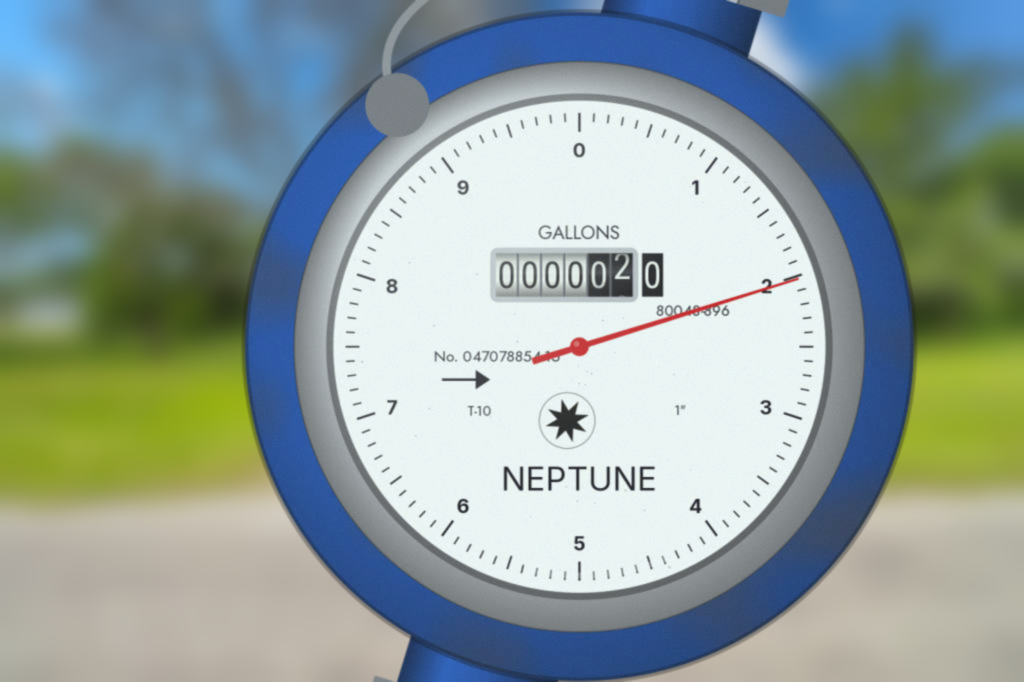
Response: 22.0
